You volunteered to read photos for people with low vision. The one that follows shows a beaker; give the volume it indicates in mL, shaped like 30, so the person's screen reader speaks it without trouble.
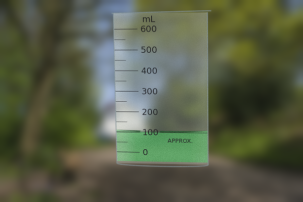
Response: 100
